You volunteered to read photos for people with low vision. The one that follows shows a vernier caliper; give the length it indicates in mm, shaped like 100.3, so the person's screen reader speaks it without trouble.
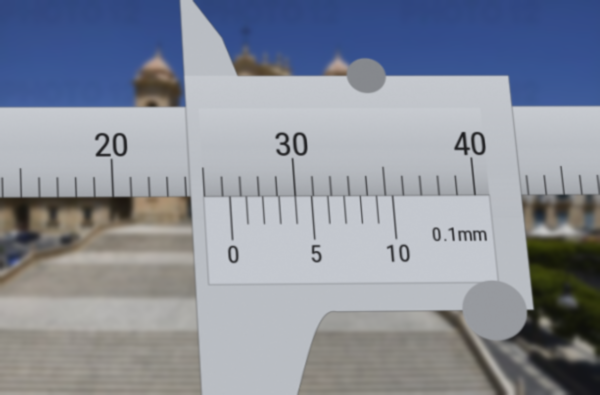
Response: 26.4
